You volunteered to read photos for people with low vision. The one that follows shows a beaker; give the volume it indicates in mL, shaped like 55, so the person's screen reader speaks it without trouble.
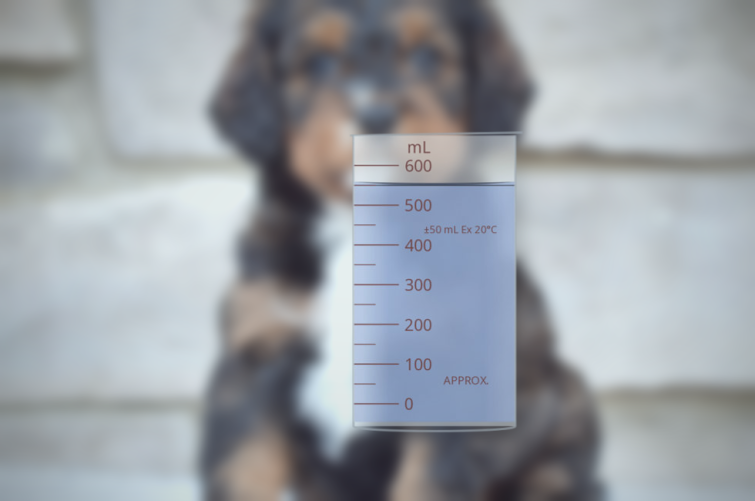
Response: 550
